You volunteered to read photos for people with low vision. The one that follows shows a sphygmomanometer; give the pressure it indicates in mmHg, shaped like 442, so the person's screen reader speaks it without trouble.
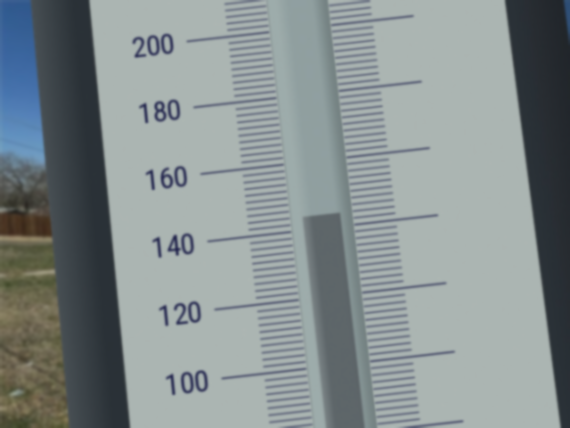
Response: 144
